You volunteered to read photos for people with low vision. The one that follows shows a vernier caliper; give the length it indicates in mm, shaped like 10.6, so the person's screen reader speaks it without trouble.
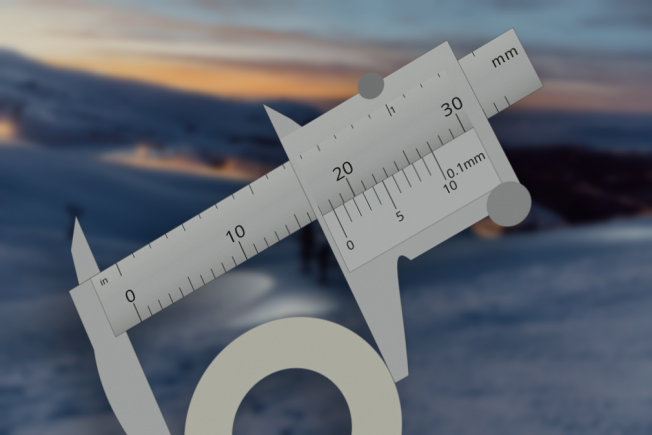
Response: 18.0
